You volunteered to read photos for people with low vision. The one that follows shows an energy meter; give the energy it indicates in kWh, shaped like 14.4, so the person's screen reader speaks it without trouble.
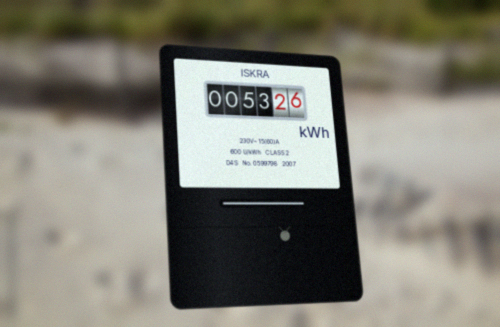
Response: 53.26
